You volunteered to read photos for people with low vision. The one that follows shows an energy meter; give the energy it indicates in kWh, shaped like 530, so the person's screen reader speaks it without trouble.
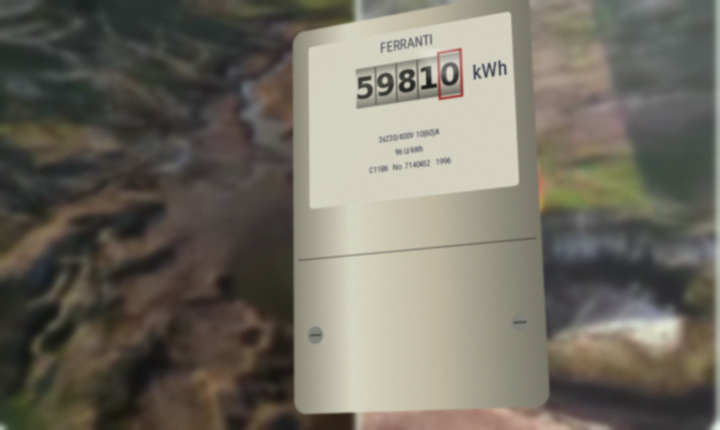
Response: 5981.0
